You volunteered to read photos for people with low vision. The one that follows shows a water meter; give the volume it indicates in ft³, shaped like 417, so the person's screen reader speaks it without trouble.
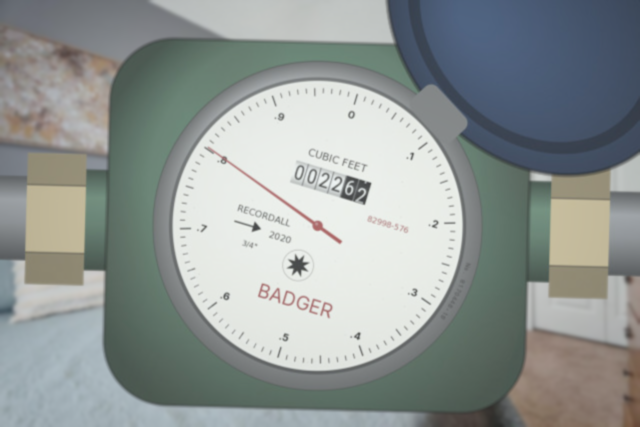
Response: 2261.80
